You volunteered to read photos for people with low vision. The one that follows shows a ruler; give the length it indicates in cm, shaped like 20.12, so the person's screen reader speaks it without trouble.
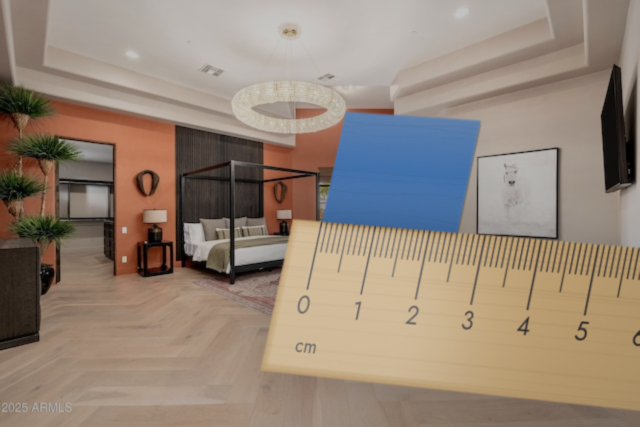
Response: 2.5
